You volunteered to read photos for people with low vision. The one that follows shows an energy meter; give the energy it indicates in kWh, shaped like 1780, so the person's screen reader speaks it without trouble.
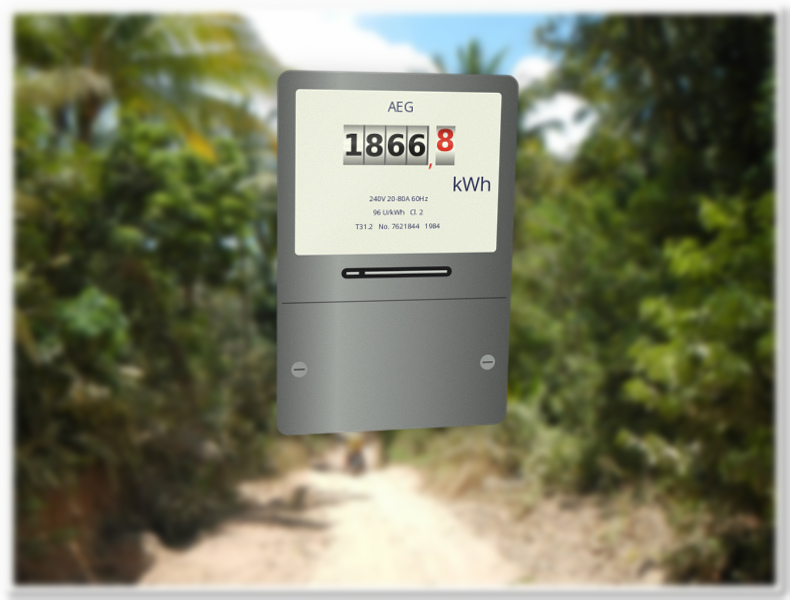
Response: 1866.8
